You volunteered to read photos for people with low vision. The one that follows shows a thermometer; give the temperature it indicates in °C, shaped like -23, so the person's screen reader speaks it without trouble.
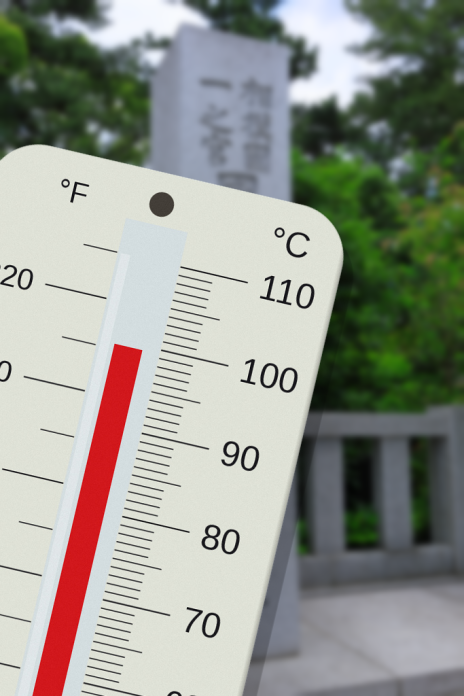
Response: 99.5
